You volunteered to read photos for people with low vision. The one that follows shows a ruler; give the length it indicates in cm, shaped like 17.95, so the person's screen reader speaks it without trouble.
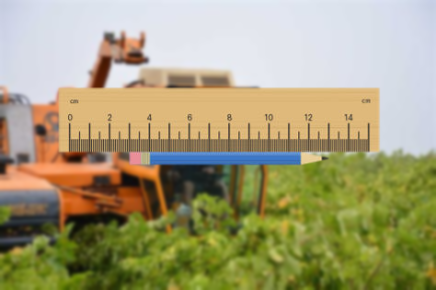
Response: 10
